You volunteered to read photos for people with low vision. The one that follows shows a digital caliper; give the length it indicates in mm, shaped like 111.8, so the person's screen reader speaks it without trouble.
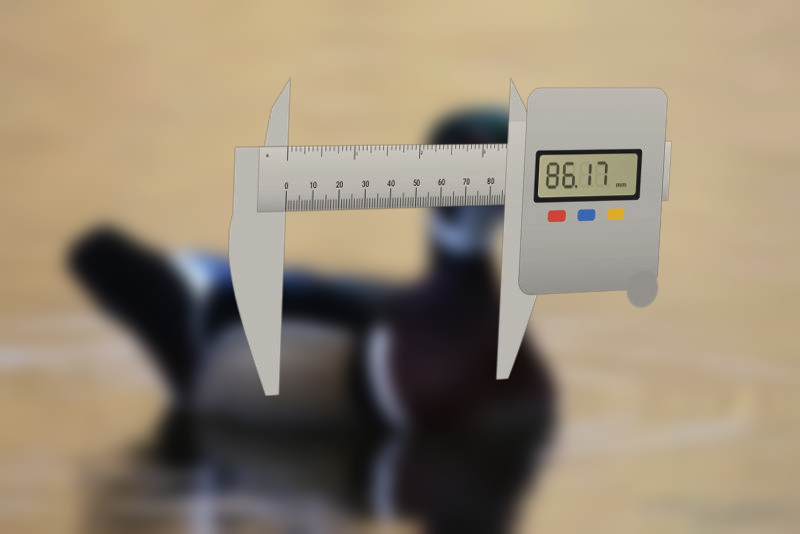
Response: 86.17
